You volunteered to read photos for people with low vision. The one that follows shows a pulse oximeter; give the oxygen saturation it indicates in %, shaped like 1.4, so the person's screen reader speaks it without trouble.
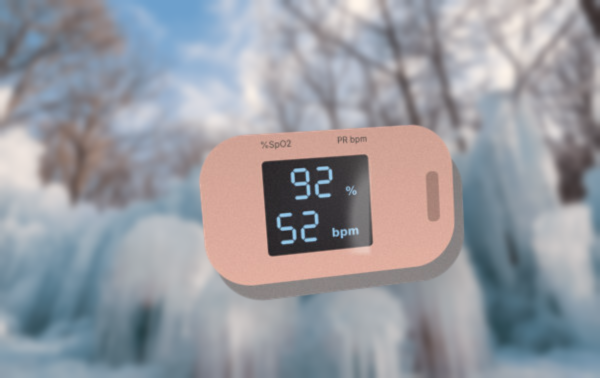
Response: 92
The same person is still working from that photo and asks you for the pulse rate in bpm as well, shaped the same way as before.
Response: 52
